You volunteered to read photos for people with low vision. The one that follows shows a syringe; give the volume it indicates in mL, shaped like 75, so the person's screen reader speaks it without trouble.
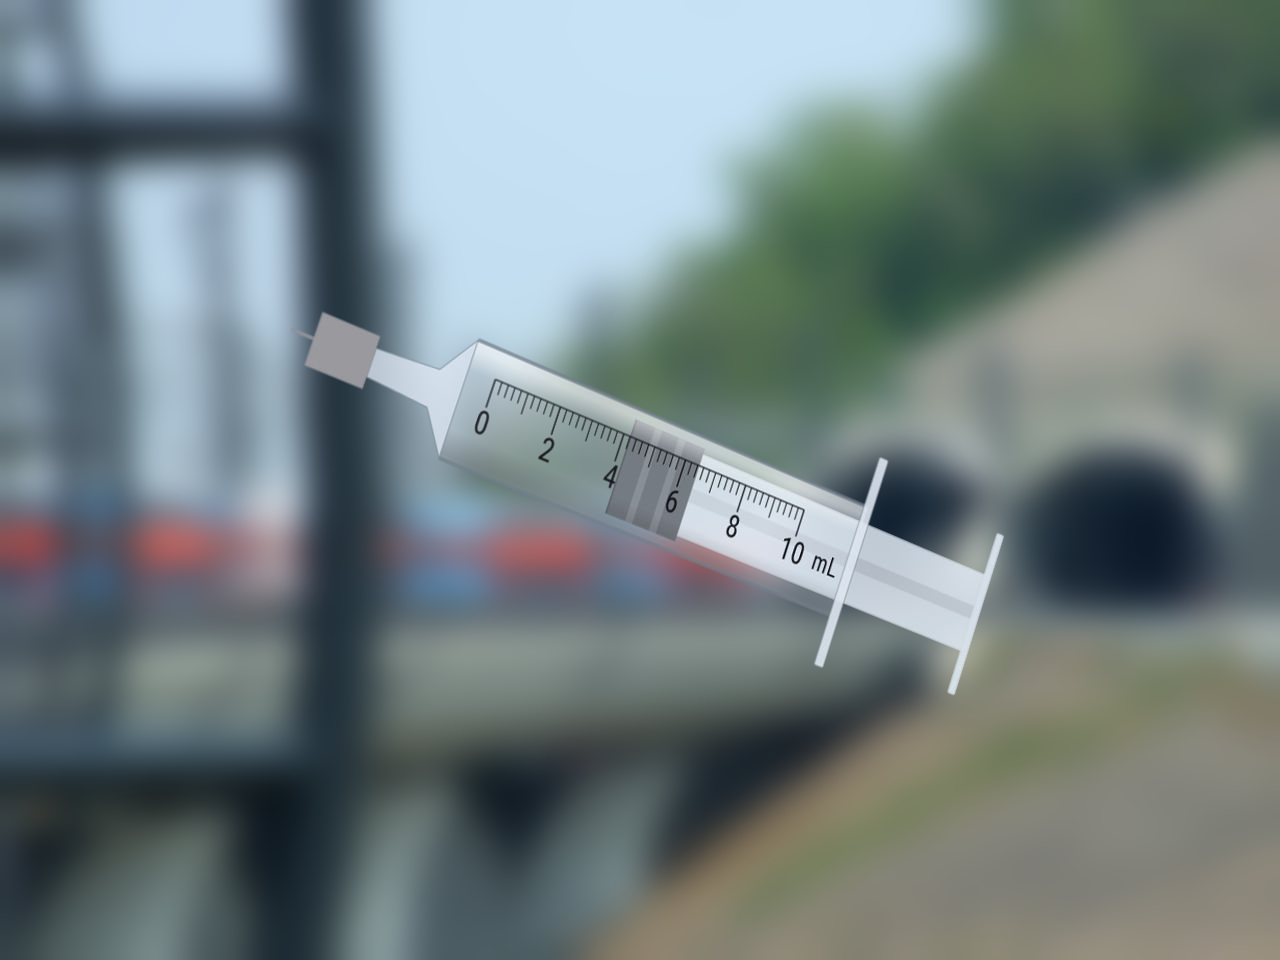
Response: 4.2
